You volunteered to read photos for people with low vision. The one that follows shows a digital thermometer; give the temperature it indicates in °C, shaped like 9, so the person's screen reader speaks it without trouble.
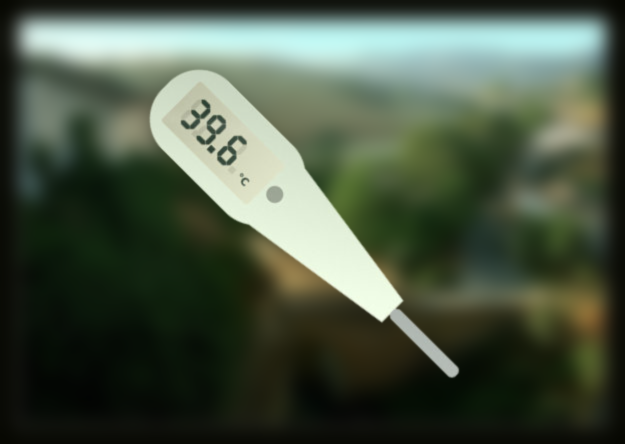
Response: 39.6
